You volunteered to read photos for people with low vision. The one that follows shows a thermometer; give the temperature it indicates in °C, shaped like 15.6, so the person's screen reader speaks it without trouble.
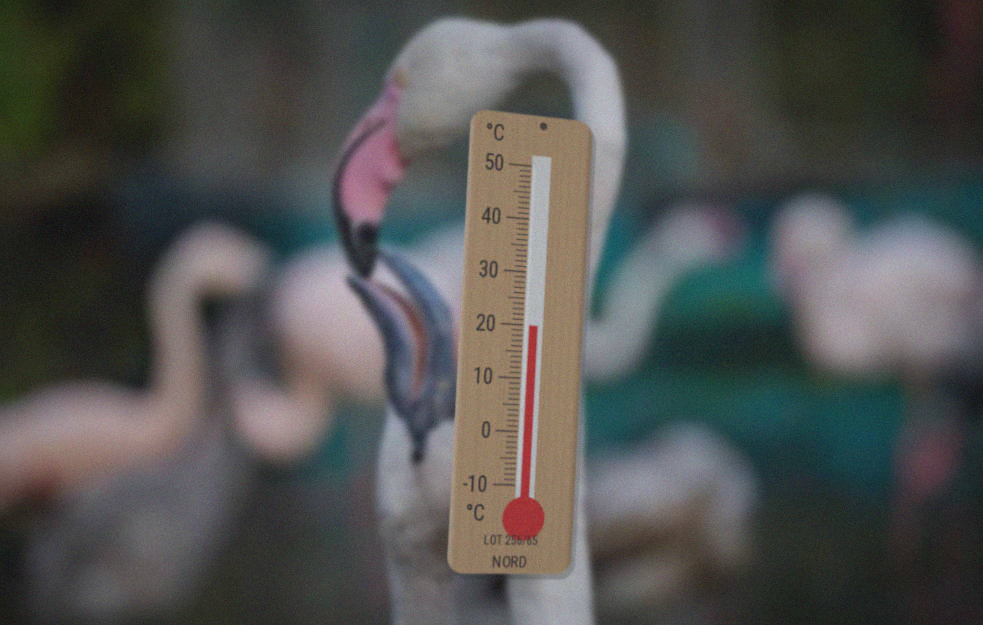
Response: 20
